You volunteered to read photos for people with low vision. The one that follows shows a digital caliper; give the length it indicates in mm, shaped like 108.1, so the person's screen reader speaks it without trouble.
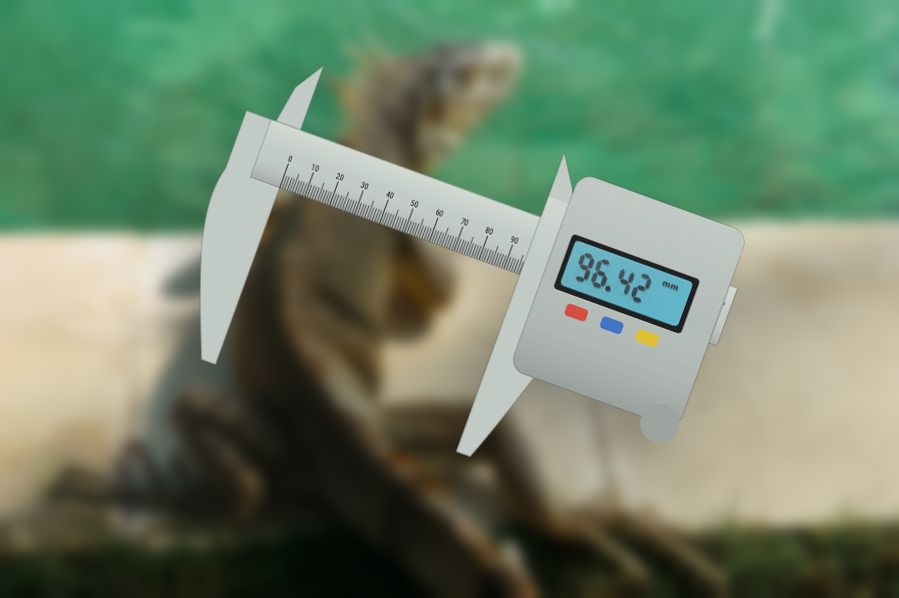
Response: 96.42
